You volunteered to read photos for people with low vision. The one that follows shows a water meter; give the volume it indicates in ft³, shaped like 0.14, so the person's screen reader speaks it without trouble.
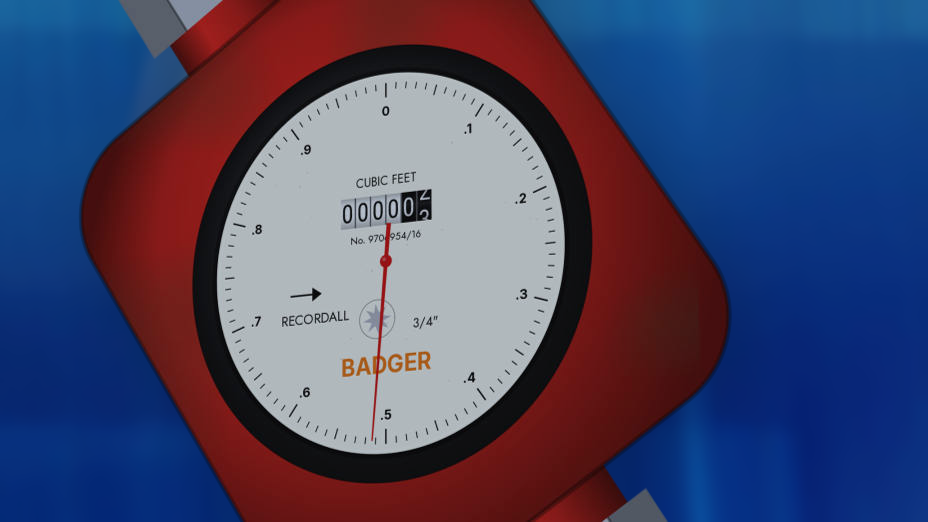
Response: 2.51
